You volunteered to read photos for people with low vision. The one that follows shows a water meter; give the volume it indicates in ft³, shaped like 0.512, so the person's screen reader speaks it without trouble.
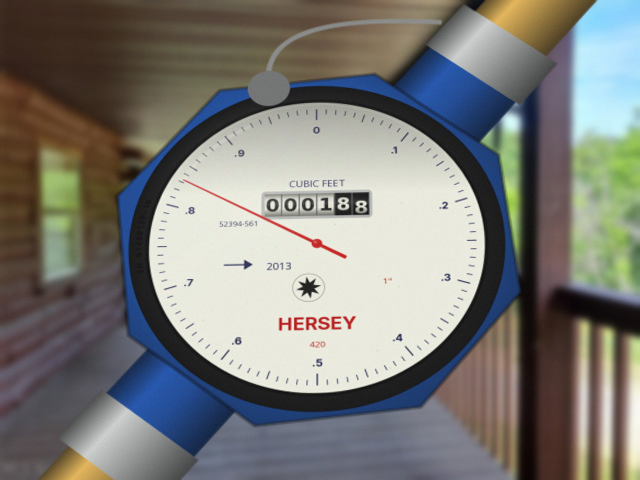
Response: 187.83
